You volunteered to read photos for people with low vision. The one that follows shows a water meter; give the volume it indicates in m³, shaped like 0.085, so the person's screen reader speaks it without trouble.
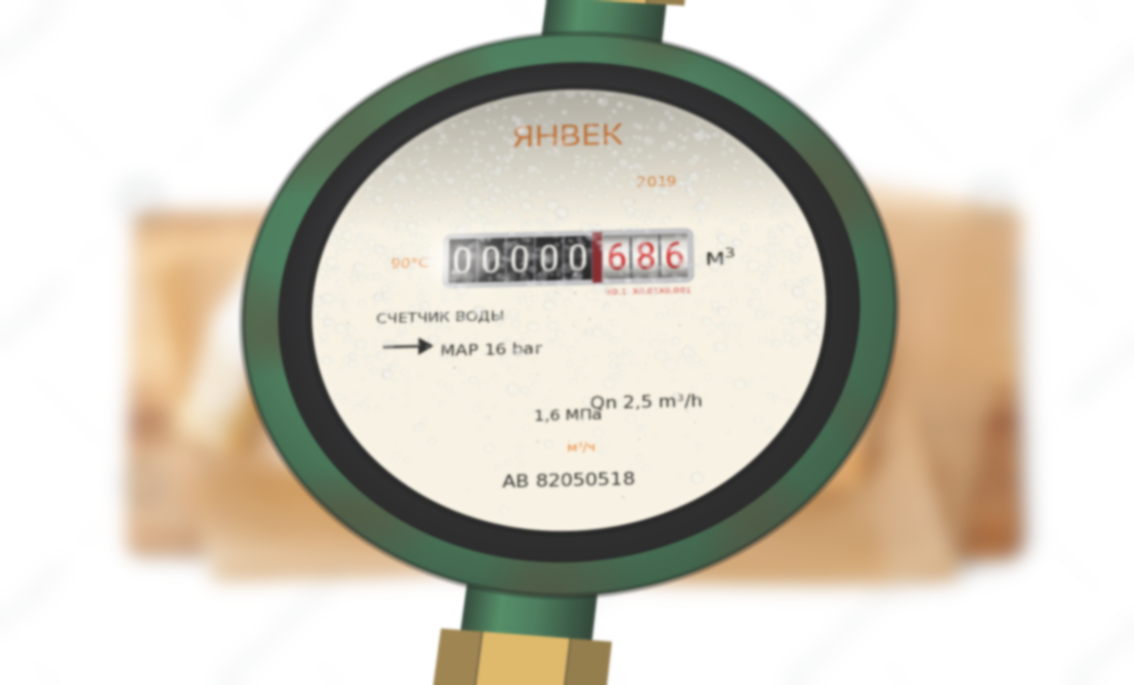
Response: 0.686
